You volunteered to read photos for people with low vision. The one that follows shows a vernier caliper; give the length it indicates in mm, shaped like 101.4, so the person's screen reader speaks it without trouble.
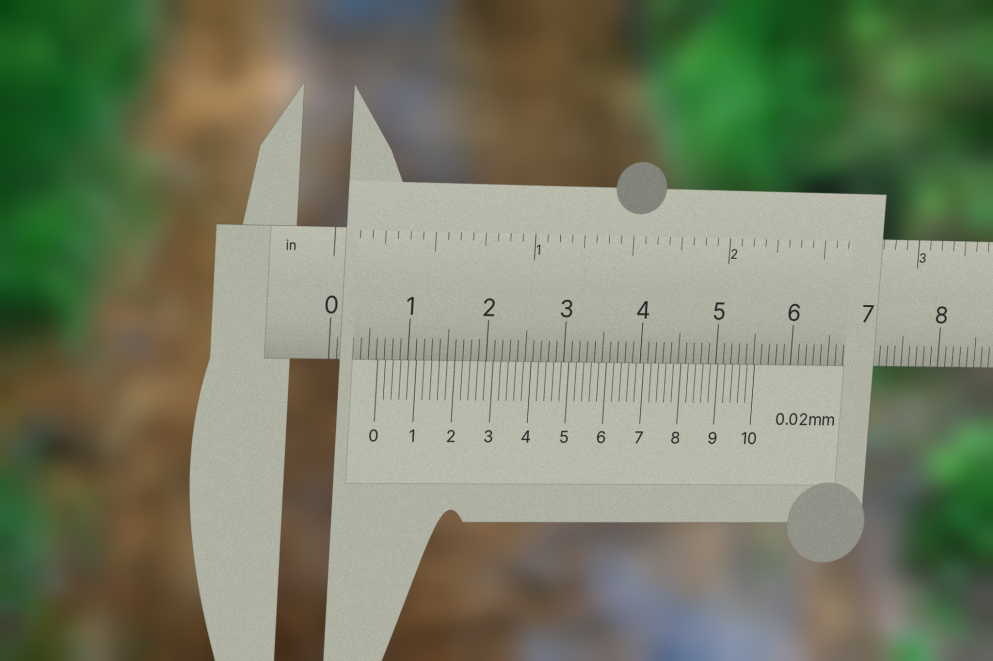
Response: 6.2
